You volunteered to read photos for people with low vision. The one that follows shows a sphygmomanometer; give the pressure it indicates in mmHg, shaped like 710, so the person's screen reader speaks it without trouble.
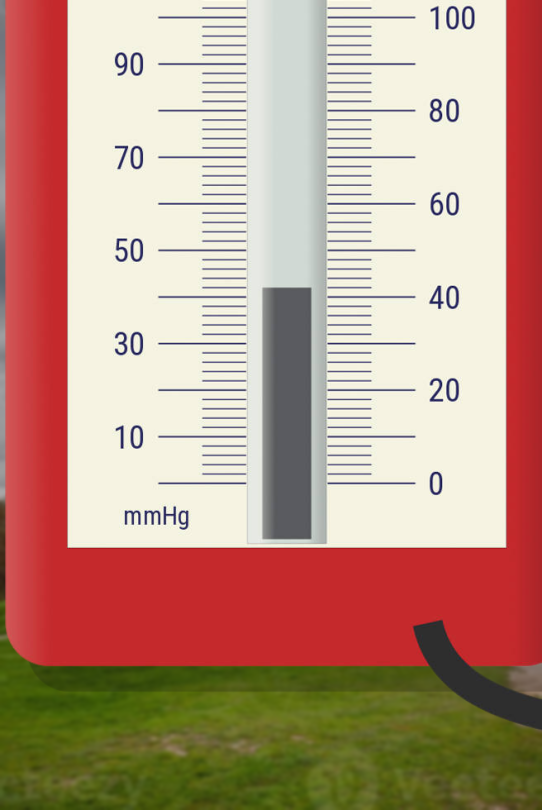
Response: 42
